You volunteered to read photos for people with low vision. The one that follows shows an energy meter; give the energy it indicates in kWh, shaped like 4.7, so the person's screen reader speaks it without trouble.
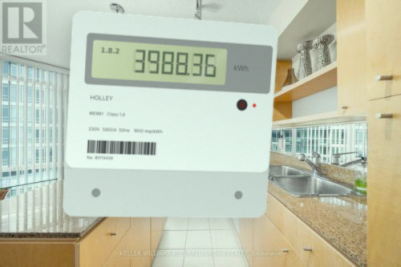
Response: 3988.36
